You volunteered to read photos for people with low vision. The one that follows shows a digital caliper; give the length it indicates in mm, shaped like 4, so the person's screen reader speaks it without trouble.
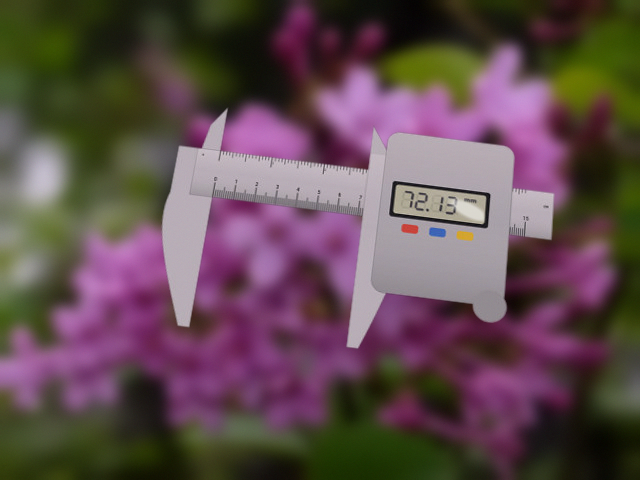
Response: 72.13
